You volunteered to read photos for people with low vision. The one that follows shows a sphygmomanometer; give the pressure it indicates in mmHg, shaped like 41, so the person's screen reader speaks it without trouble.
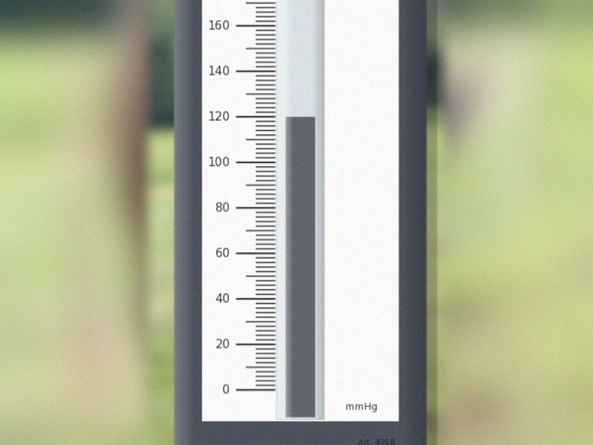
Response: 120
